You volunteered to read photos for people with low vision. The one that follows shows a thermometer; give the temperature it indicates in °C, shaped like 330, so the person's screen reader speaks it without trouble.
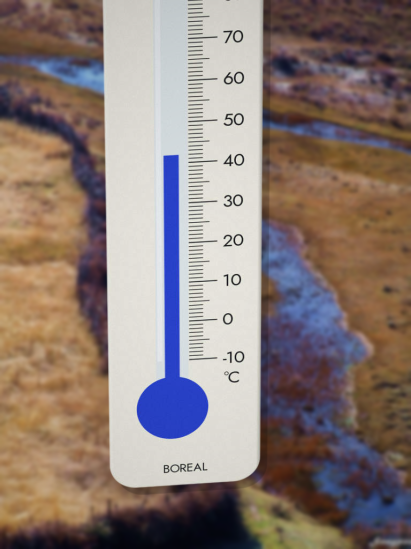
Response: 42
